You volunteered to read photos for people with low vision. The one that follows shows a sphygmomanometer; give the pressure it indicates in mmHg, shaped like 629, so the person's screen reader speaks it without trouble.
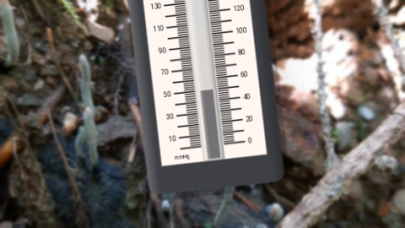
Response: 50
